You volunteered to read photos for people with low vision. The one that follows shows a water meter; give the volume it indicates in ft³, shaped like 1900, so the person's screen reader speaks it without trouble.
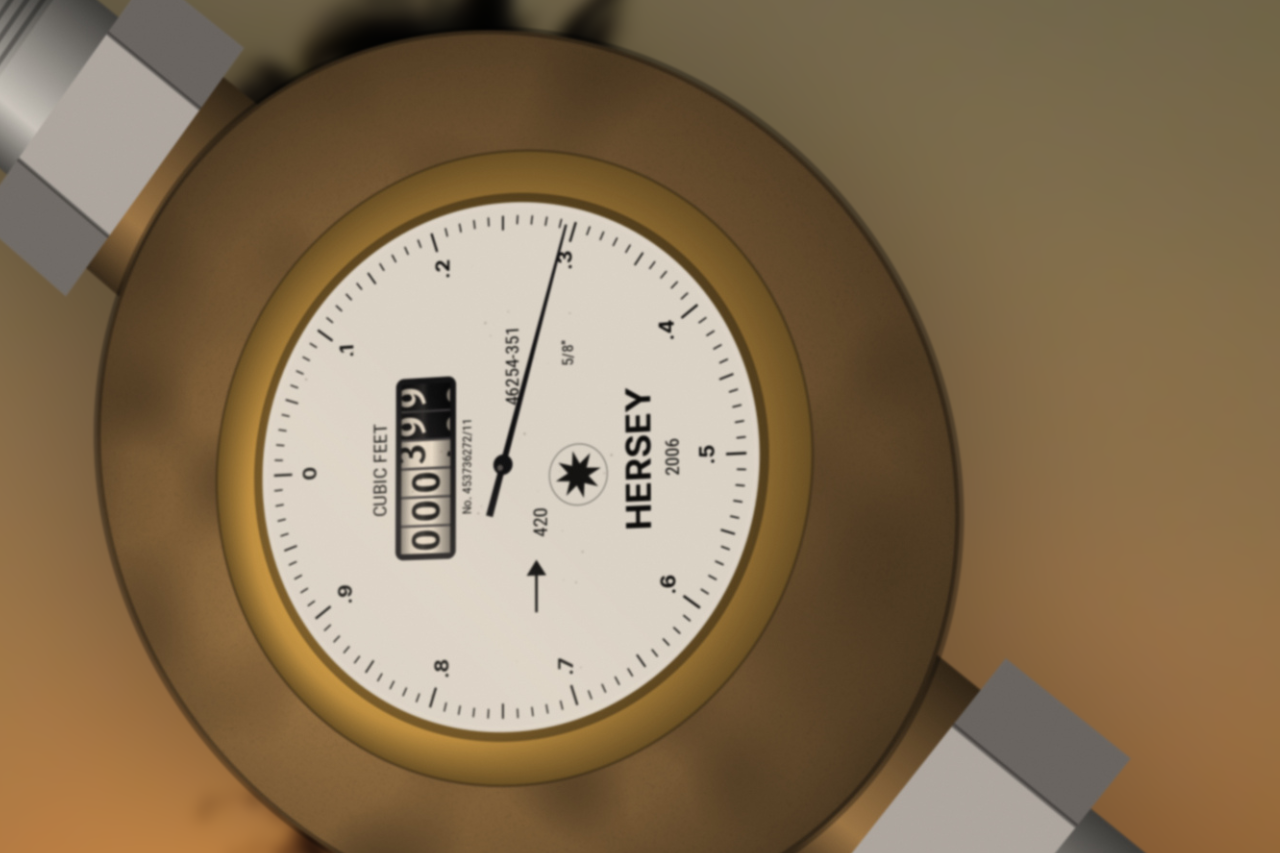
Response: 399.29
